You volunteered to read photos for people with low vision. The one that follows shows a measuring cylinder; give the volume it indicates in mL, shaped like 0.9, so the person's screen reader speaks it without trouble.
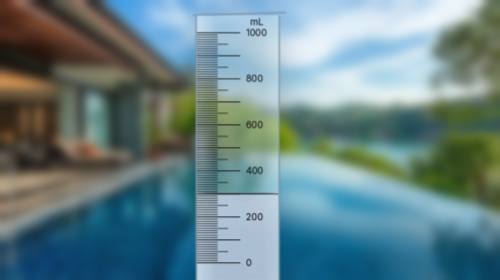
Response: 300
